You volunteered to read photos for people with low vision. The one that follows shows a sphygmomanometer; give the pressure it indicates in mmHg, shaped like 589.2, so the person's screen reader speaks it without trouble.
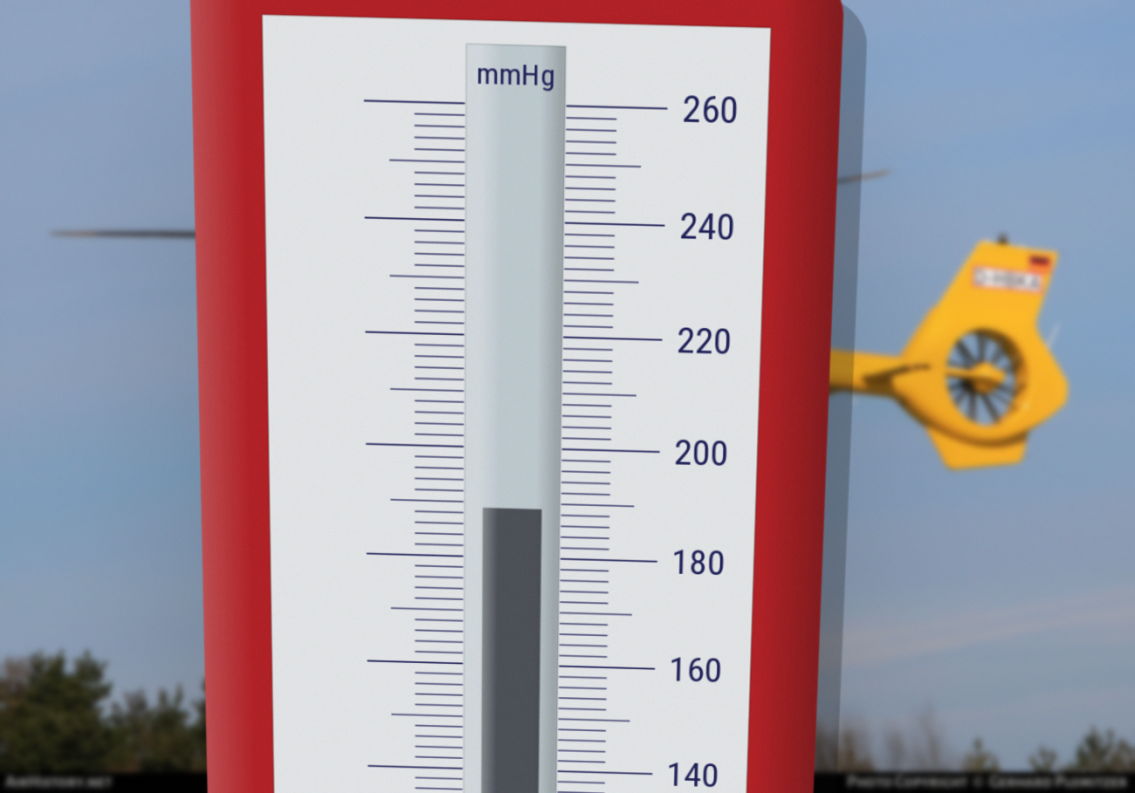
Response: 189
